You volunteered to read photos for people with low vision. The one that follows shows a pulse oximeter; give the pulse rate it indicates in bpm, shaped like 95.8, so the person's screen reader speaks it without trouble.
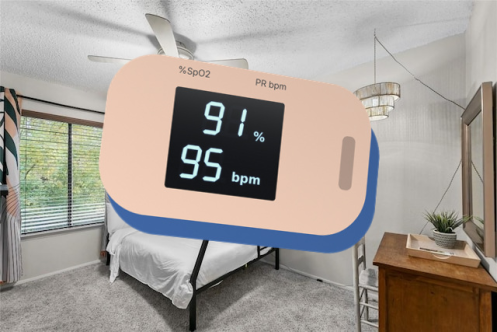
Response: 95
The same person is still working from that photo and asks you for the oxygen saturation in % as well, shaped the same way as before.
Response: 91
